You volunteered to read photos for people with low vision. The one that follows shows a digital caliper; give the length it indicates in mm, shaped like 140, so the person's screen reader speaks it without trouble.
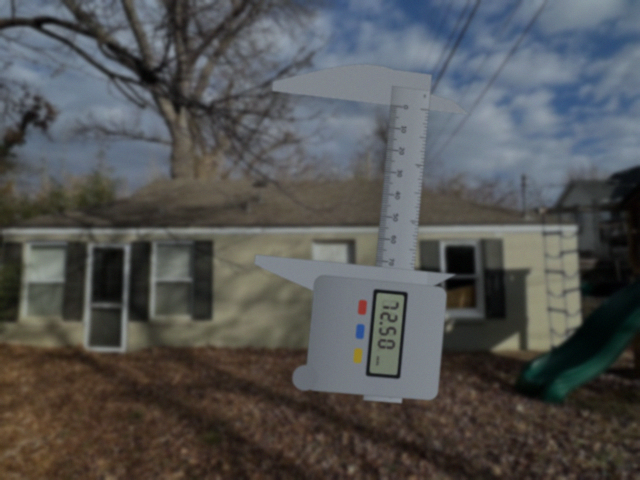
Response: 72.50
